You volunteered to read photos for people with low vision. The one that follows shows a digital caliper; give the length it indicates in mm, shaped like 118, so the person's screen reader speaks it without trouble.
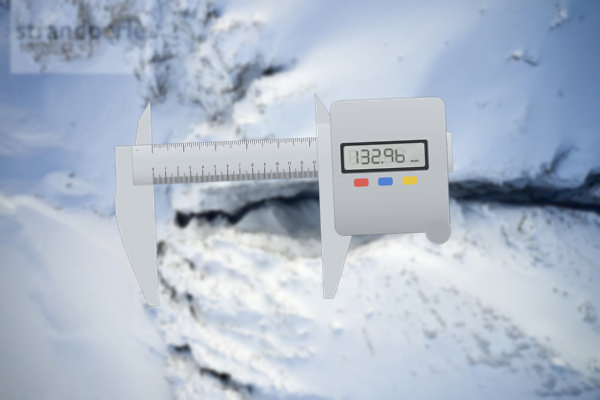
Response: 132.96
